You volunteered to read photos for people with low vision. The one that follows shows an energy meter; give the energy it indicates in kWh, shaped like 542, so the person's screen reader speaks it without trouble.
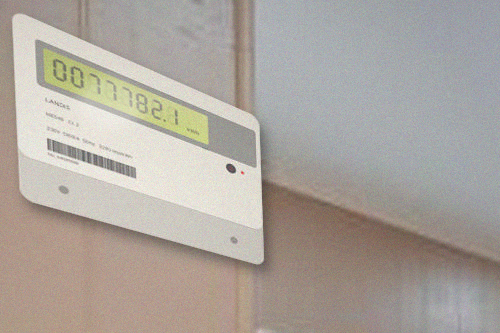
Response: 77782.1
